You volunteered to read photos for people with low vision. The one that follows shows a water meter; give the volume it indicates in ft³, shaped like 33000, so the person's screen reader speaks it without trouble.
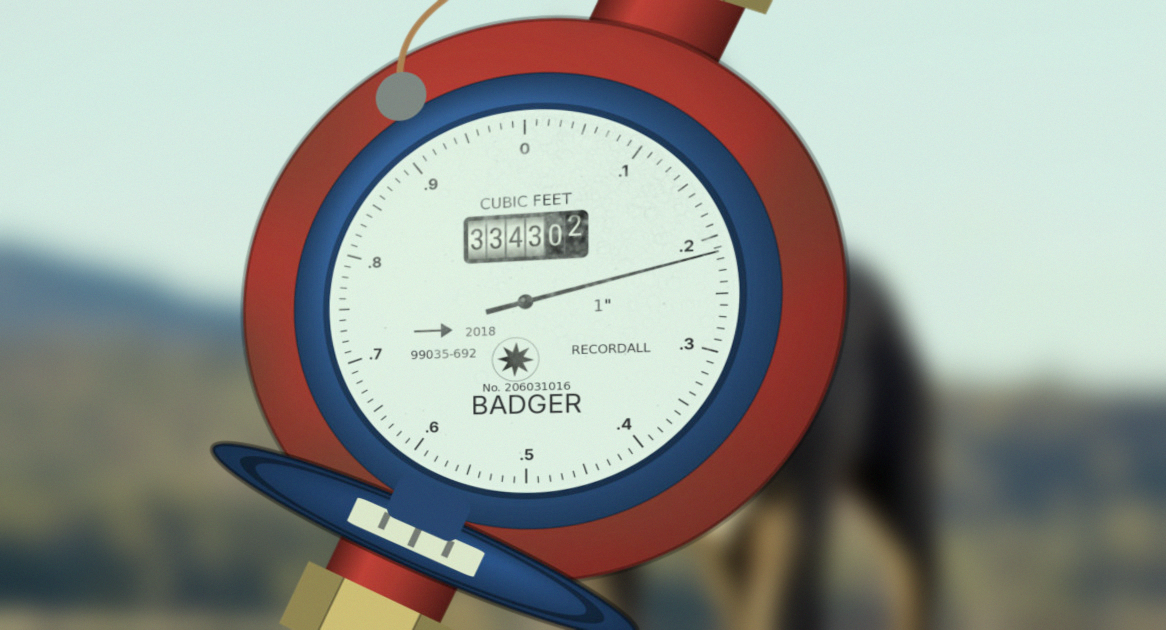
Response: 334302.21
